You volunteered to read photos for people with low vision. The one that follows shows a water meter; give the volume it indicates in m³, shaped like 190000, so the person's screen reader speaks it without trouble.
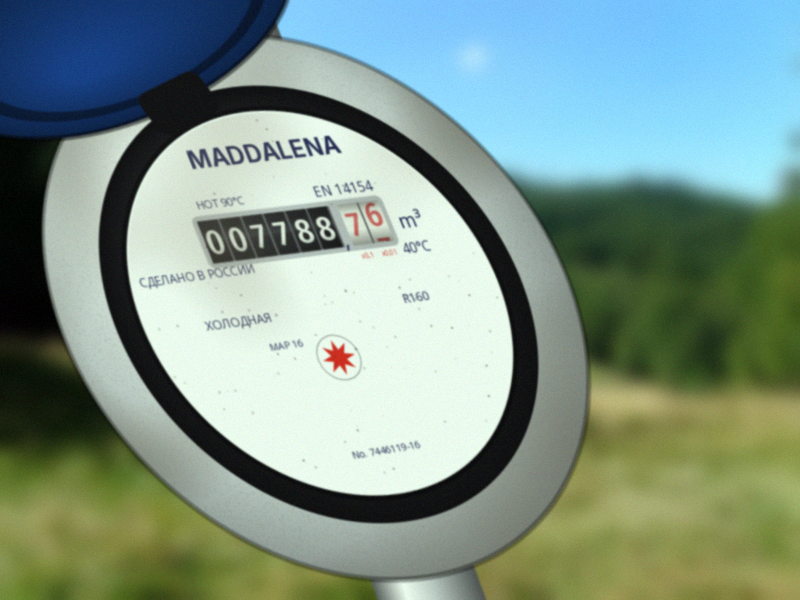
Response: 7788.76
